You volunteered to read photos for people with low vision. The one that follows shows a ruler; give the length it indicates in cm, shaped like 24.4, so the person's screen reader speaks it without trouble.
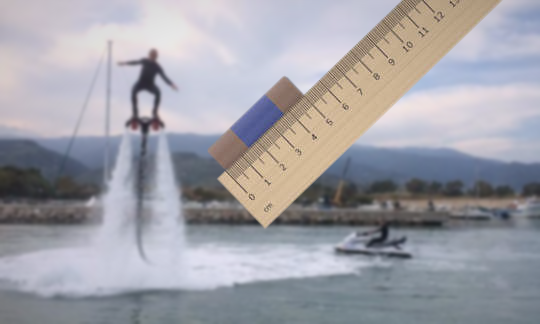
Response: 5
